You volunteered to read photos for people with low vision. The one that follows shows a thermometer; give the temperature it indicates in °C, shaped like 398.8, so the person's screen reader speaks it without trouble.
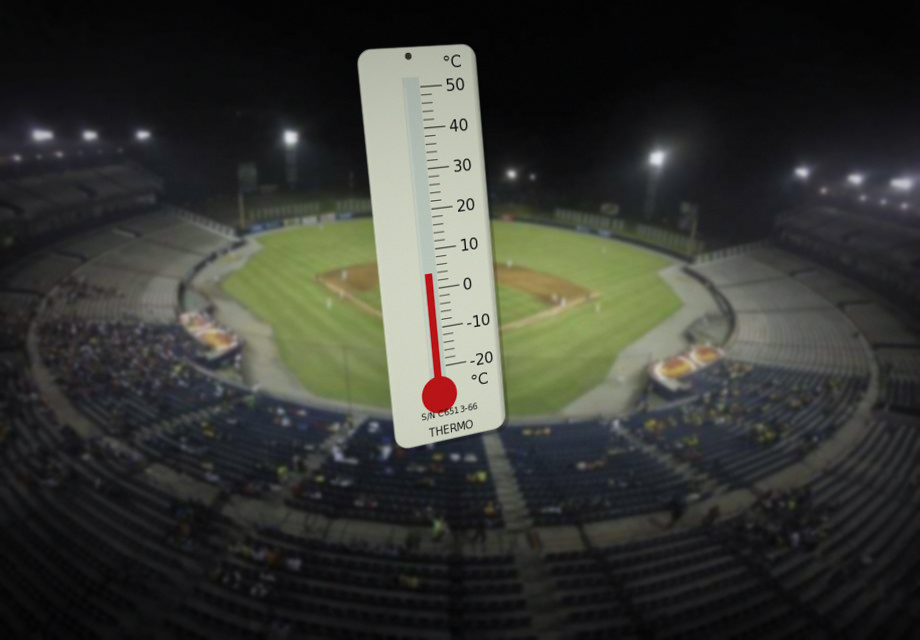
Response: 4
